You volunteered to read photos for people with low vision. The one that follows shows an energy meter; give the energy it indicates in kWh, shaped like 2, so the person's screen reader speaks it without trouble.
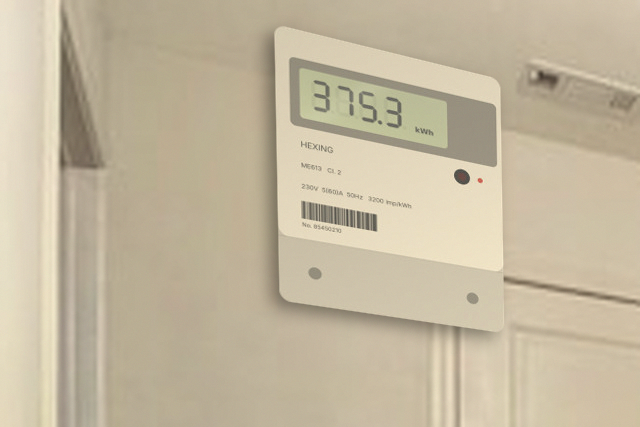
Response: 375.3
